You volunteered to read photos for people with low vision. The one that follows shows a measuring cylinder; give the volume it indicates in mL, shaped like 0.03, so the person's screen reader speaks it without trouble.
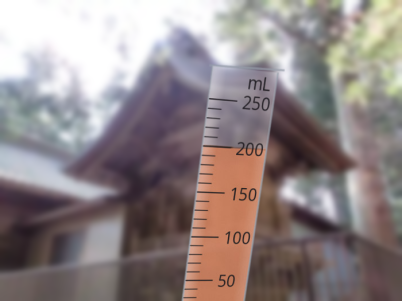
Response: 200
